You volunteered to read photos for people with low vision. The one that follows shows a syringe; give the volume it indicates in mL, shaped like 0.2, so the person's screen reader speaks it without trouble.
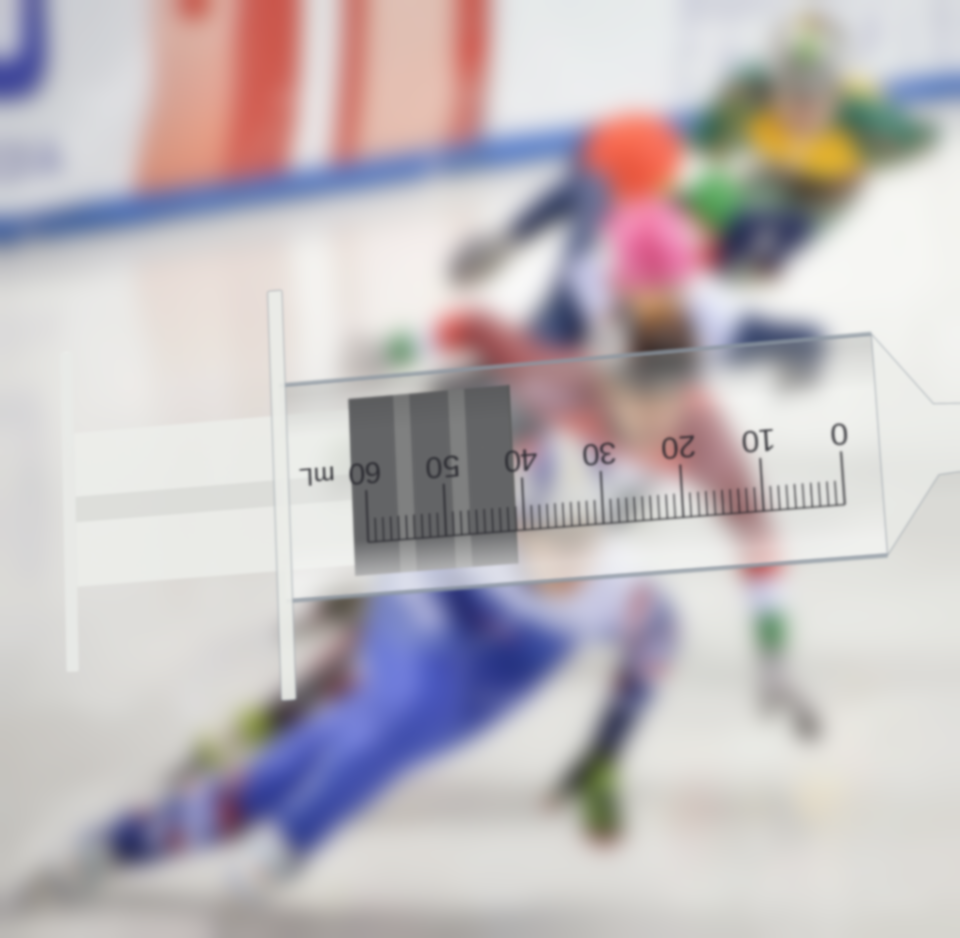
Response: 41
